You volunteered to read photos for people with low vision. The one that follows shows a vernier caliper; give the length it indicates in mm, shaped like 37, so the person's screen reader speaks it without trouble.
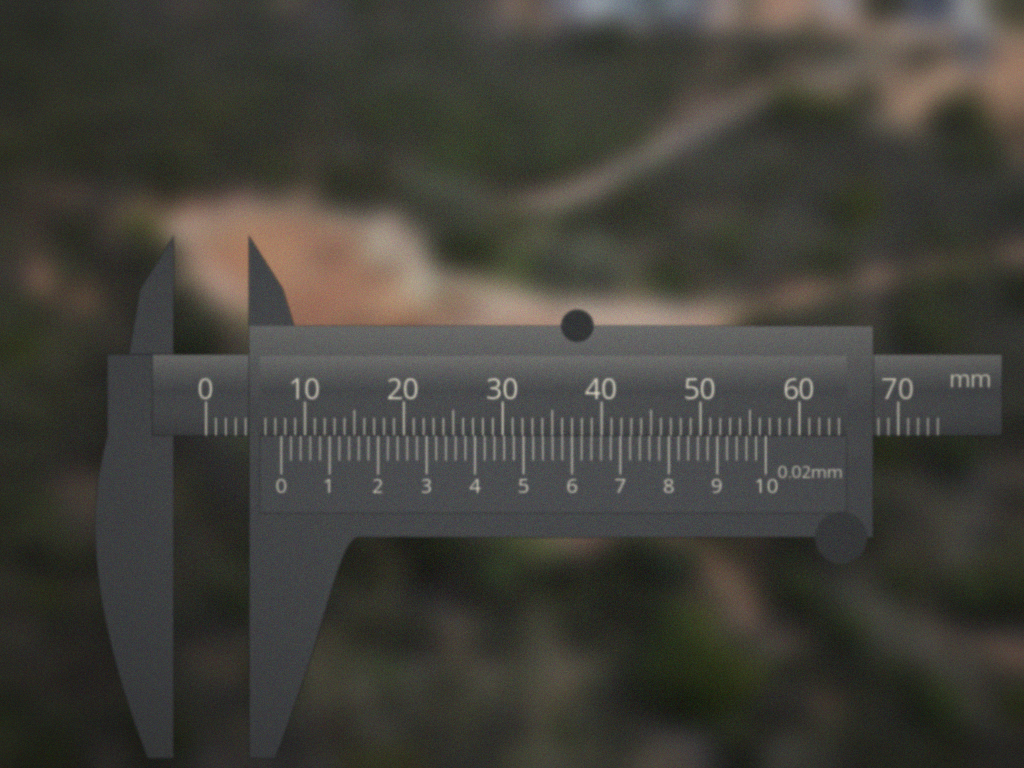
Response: 7.6
